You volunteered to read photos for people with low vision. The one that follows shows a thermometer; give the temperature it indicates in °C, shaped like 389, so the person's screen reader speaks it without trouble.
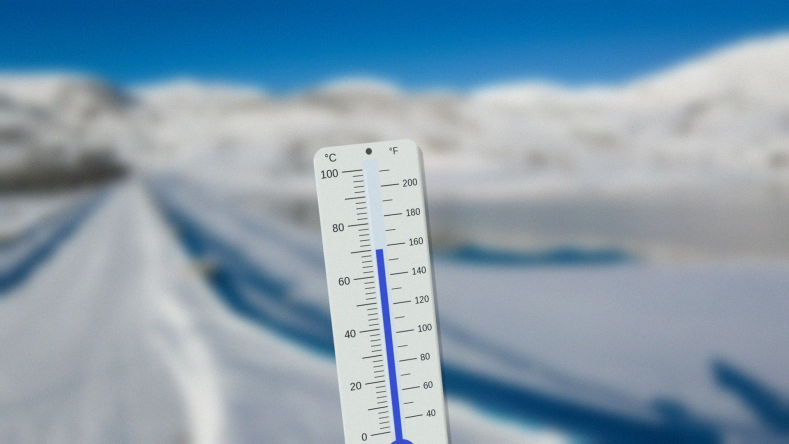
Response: 70
